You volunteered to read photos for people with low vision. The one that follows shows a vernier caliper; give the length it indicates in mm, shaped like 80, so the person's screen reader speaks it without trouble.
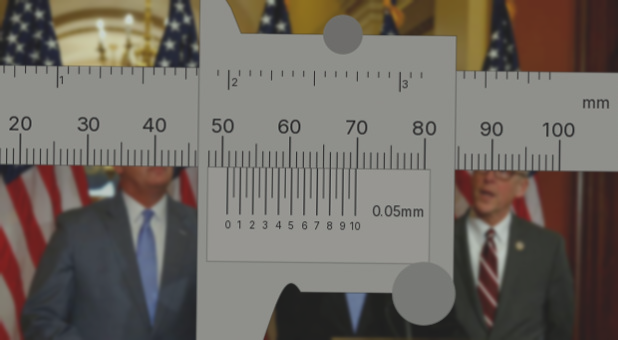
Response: 50.8
